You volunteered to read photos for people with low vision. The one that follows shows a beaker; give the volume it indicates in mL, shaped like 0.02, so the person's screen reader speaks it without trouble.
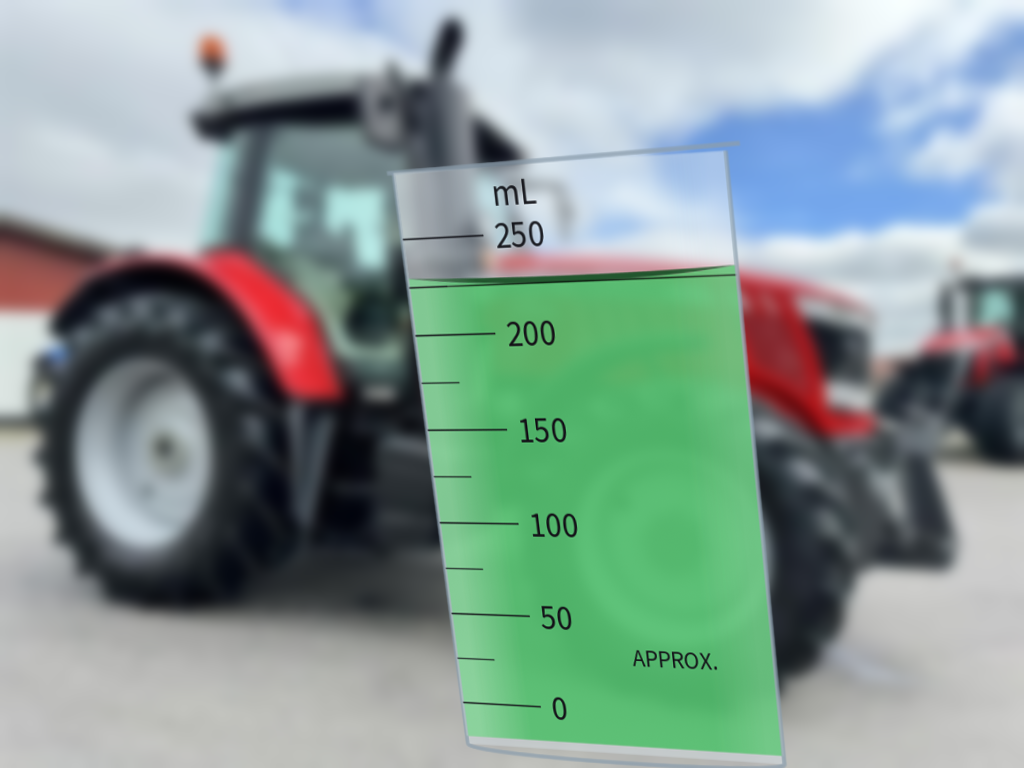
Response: 225
